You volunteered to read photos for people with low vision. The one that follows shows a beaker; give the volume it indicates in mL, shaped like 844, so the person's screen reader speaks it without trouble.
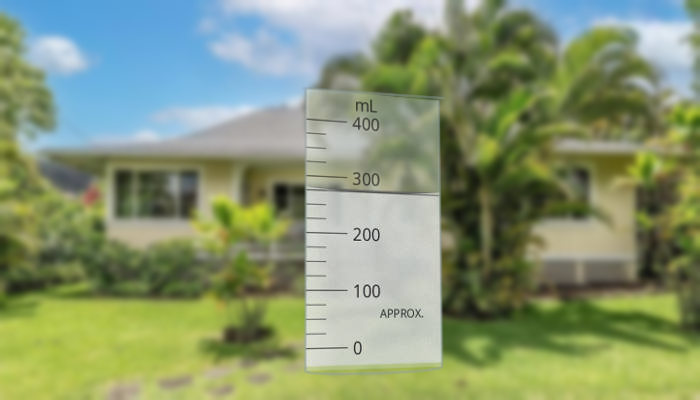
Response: 275
